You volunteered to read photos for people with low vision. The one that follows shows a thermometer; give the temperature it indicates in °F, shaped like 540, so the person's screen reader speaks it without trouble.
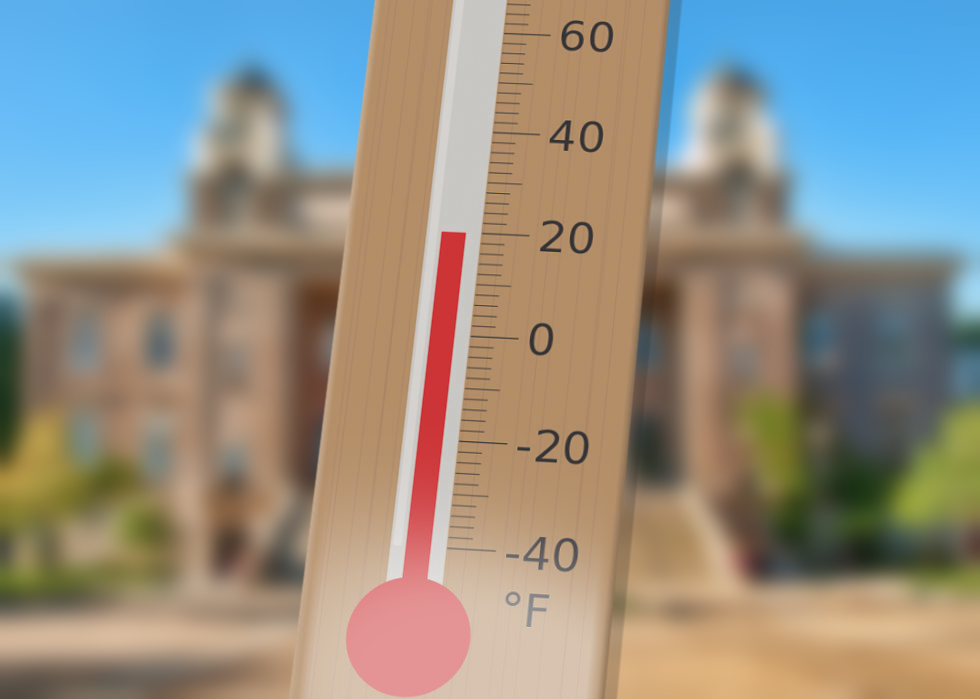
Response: 20
